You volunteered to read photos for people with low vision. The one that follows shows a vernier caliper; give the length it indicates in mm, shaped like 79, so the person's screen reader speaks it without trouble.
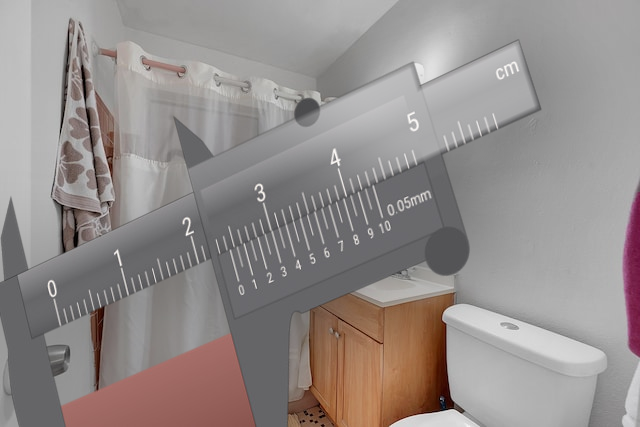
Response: 24.4
